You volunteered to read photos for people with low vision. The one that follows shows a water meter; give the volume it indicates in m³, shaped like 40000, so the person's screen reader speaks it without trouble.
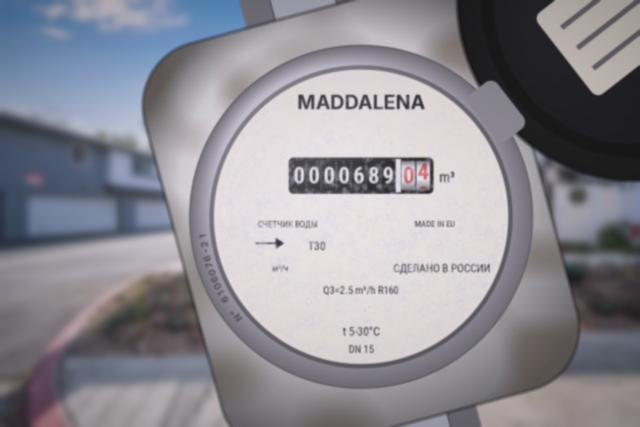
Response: 689.04
